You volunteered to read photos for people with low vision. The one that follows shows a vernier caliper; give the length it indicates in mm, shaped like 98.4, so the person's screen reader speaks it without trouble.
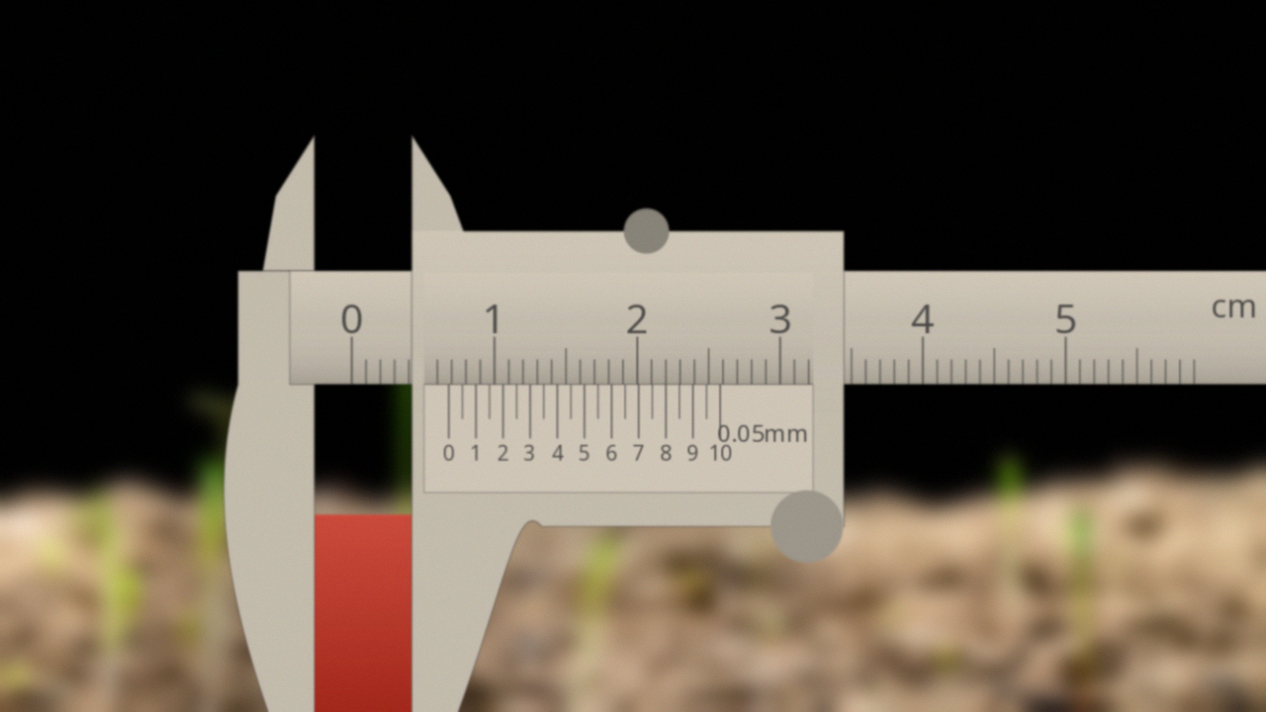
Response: 6.8
